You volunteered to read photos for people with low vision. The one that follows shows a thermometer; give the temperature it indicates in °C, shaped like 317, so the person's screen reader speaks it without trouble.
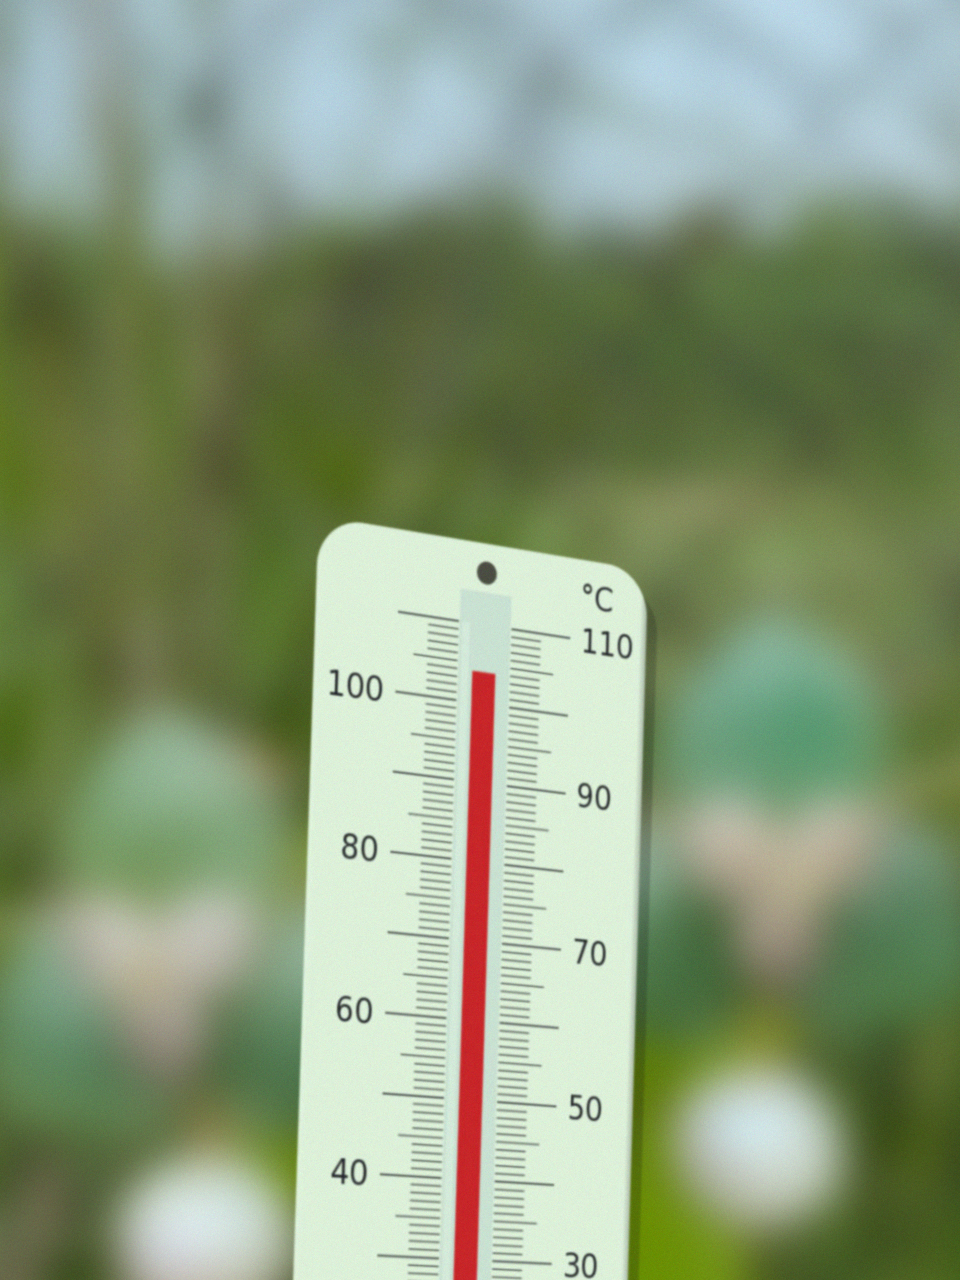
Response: 104
